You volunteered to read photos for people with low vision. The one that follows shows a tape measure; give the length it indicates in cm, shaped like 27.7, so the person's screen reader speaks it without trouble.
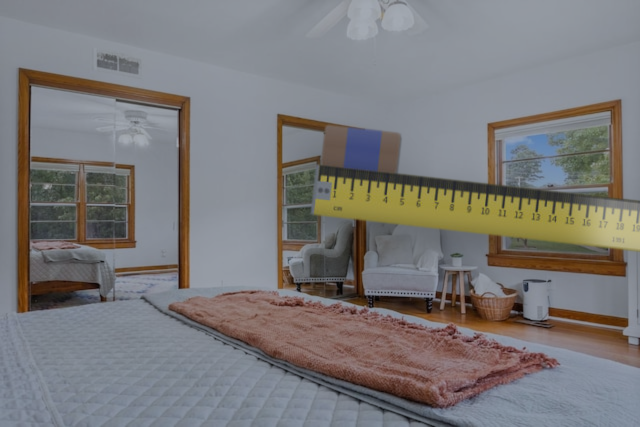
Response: 4.5
